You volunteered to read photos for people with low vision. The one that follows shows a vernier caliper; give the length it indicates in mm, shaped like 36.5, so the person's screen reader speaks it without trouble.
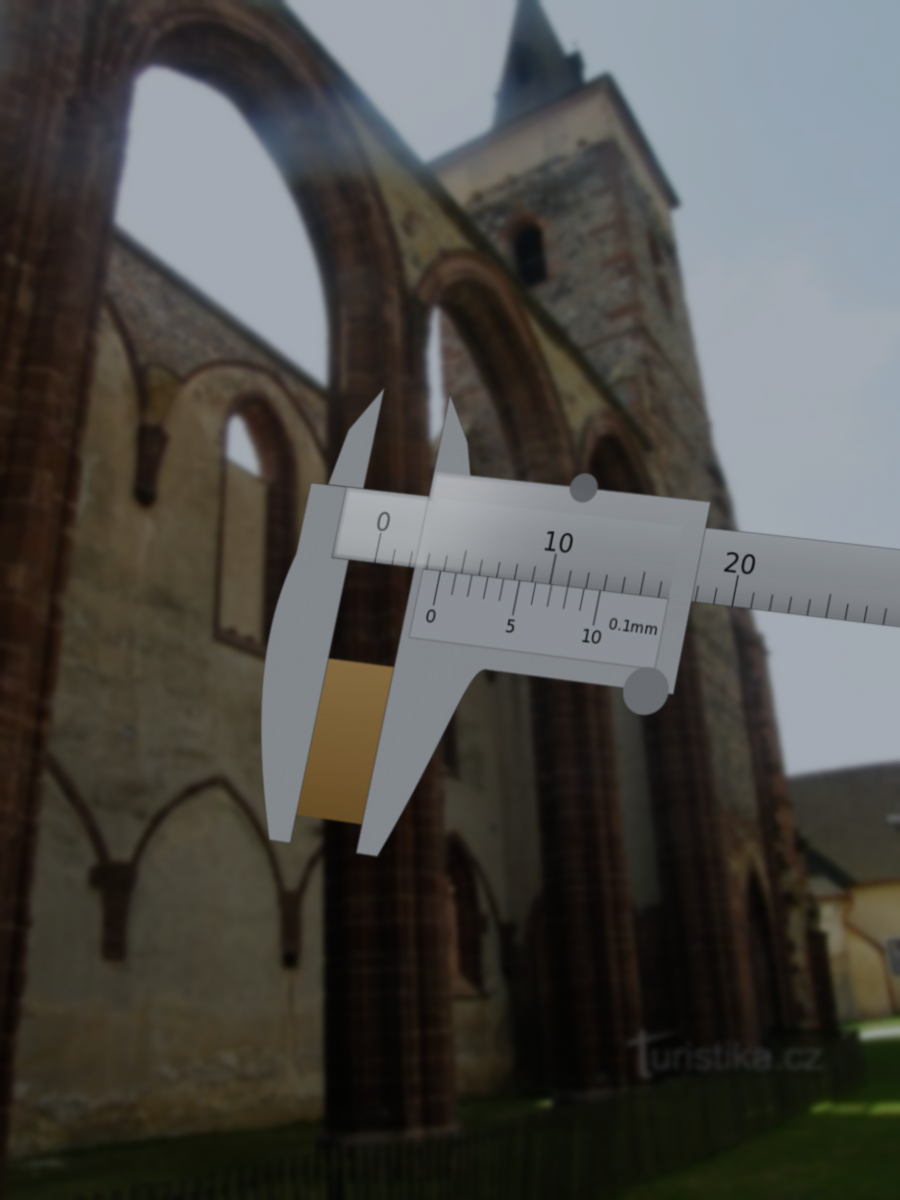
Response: 3.8
